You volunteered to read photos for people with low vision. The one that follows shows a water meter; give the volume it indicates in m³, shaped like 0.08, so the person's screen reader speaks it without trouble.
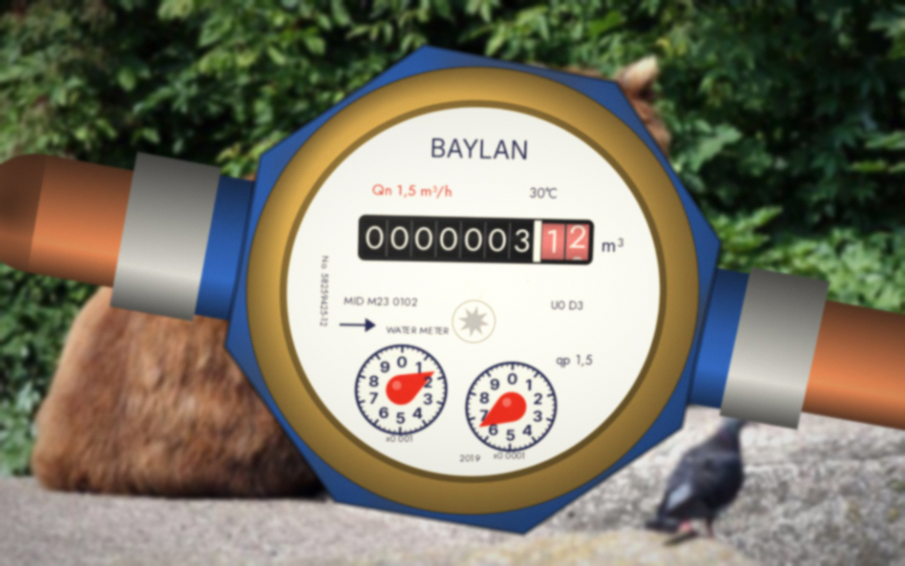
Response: 3.1216
